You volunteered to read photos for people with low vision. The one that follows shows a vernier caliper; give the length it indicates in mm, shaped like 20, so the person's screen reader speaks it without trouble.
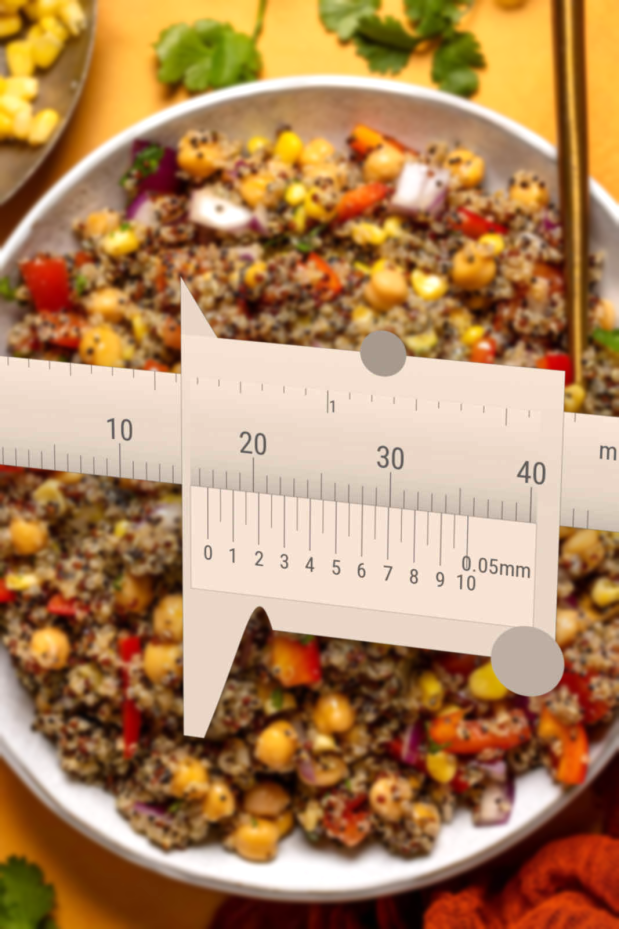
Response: 16.6
